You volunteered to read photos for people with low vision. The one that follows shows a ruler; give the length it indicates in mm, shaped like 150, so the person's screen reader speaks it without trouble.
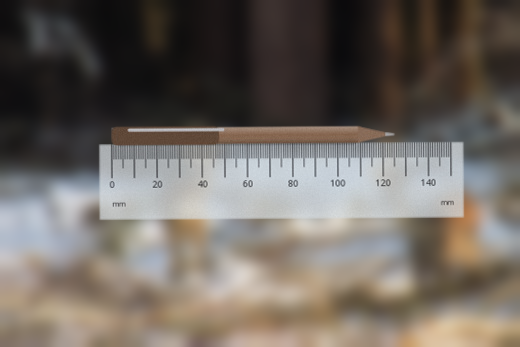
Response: 125
